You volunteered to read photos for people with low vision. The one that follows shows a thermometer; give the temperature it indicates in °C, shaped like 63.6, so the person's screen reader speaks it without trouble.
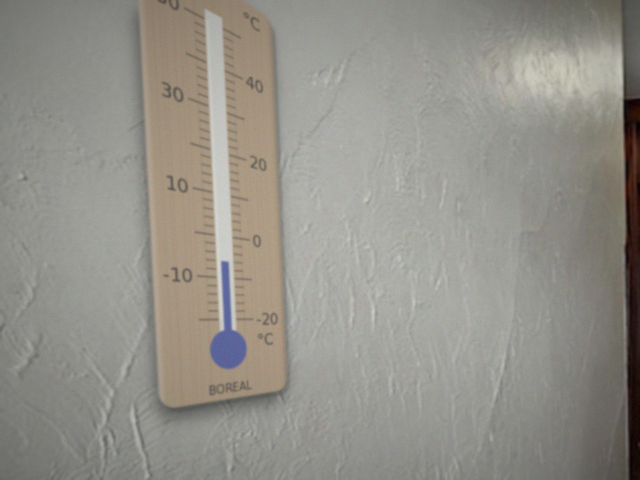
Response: -6
